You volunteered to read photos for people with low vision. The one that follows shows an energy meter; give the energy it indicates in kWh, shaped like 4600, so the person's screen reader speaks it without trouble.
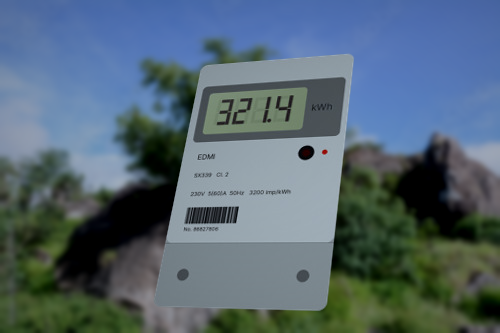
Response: 321.4
